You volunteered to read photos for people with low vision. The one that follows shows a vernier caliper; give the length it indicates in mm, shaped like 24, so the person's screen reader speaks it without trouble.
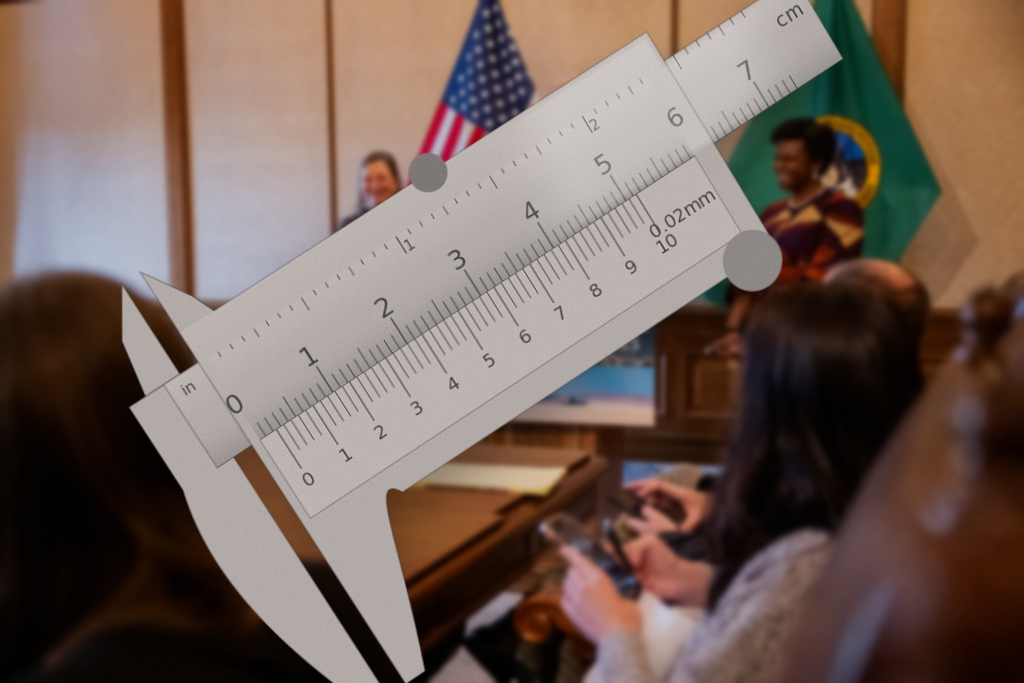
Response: 2.4
